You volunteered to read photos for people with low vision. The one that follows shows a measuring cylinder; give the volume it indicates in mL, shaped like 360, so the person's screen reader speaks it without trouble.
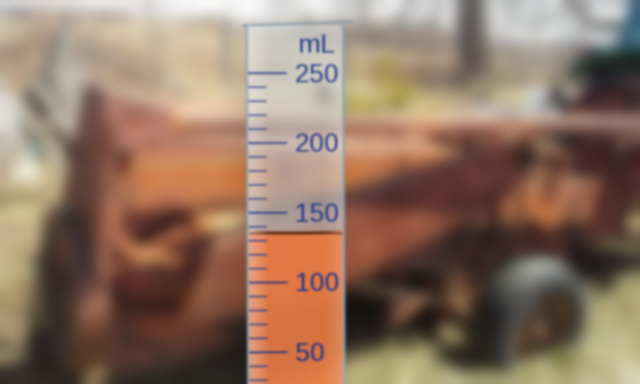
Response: 135
